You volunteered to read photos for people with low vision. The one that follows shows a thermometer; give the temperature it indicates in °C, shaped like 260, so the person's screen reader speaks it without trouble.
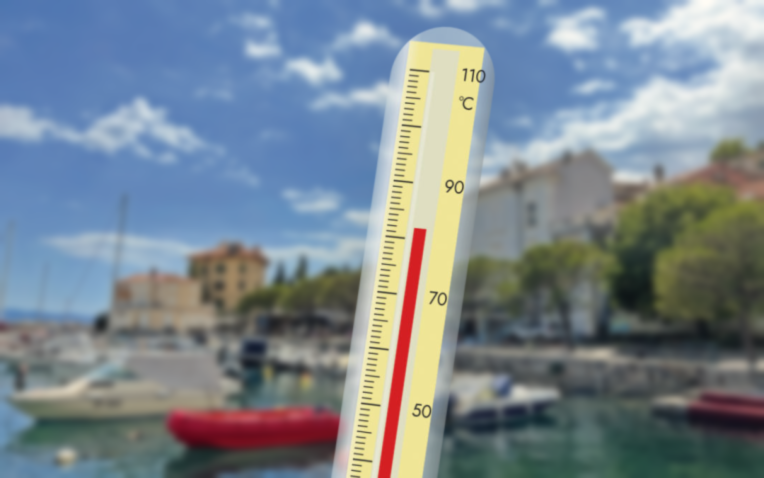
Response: 82
